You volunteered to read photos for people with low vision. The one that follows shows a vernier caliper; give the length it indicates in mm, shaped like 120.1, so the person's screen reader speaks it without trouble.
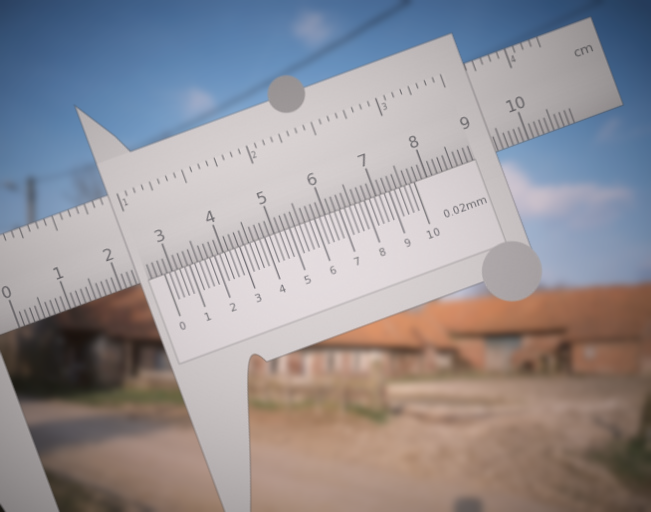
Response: 28.5
